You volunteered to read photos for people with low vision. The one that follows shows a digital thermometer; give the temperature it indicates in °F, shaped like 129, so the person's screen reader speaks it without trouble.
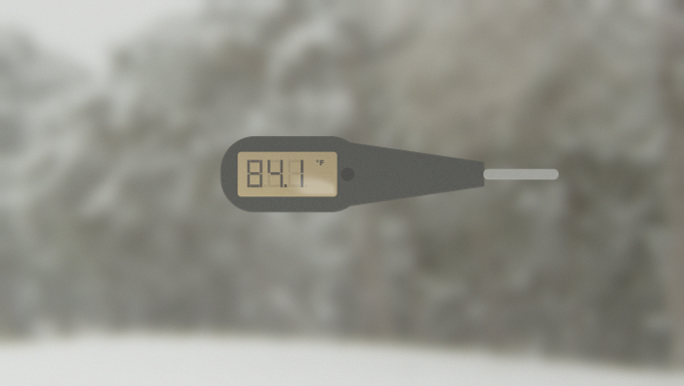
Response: 84.1
